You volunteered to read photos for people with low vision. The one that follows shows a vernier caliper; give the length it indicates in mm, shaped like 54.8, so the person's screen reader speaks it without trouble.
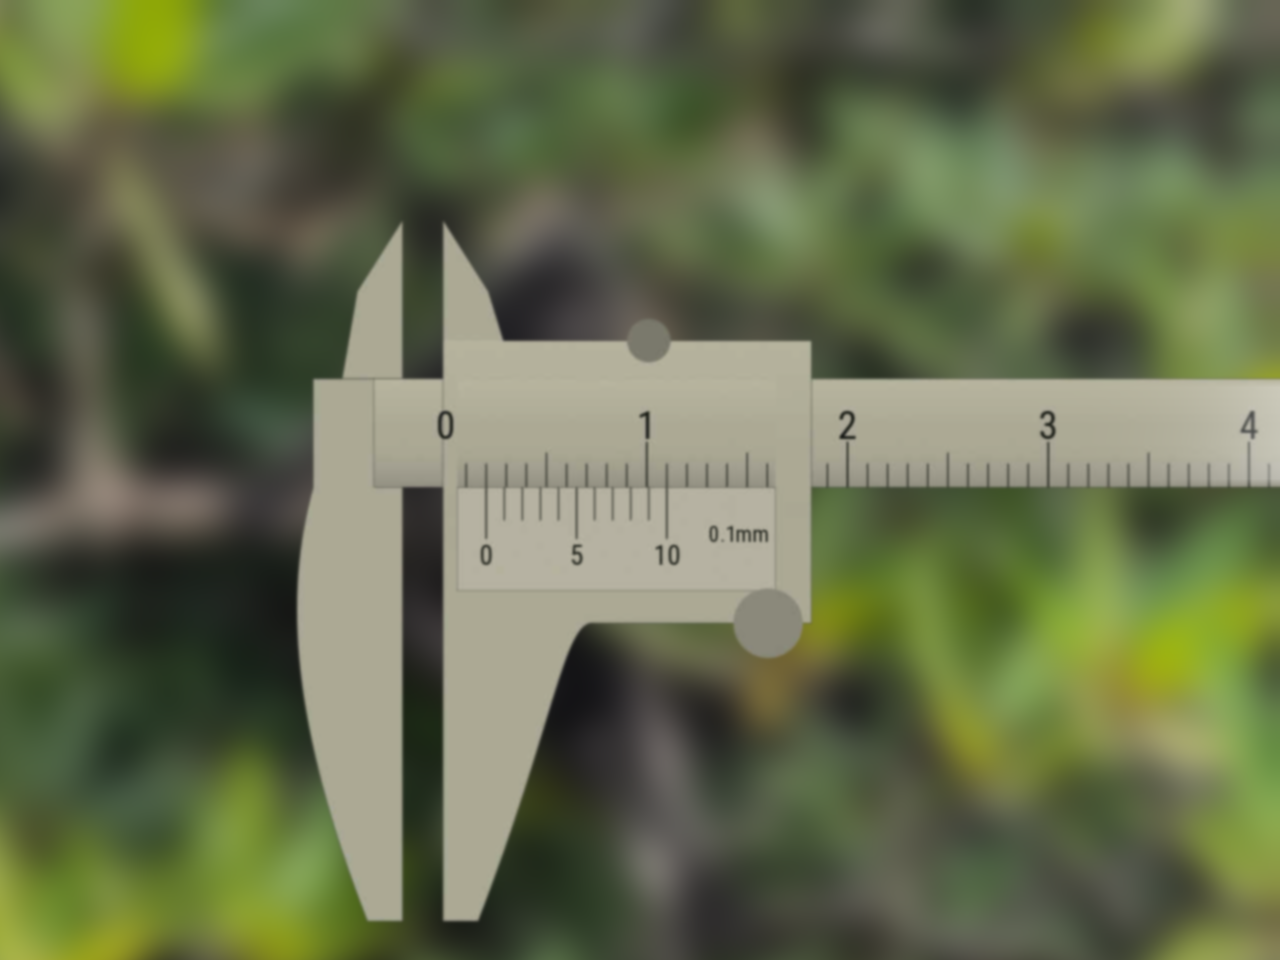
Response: 2.0
